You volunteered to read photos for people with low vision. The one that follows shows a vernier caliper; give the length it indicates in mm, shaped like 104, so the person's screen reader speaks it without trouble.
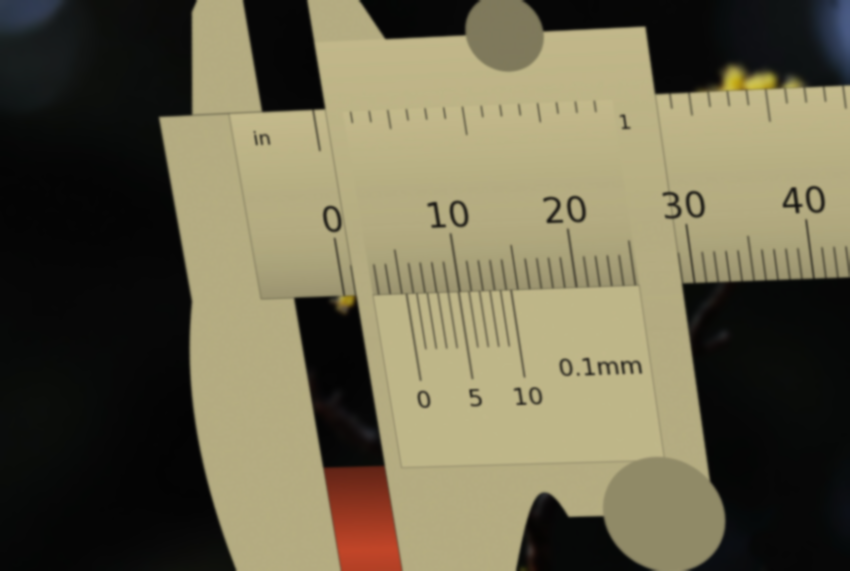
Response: 5.4
